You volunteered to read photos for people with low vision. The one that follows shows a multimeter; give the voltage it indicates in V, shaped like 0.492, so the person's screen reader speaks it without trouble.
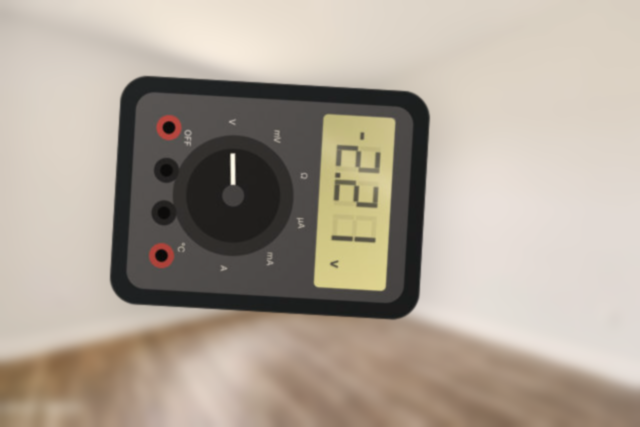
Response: -2.21
